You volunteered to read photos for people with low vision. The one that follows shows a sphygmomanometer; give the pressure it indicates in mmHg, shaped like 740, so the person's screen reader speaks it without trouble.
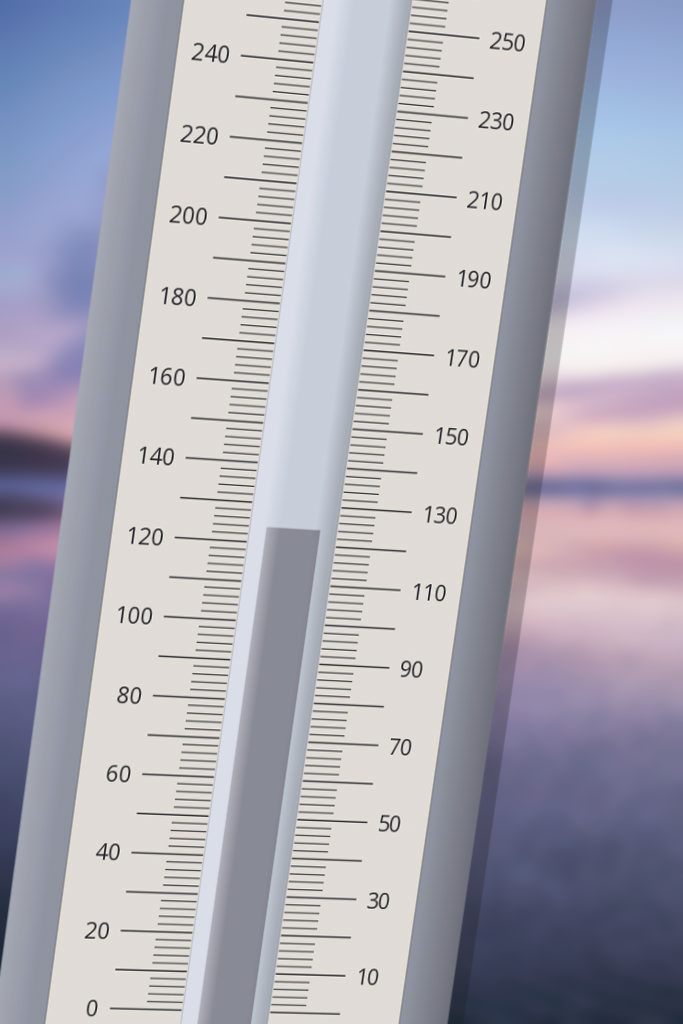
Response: 124
